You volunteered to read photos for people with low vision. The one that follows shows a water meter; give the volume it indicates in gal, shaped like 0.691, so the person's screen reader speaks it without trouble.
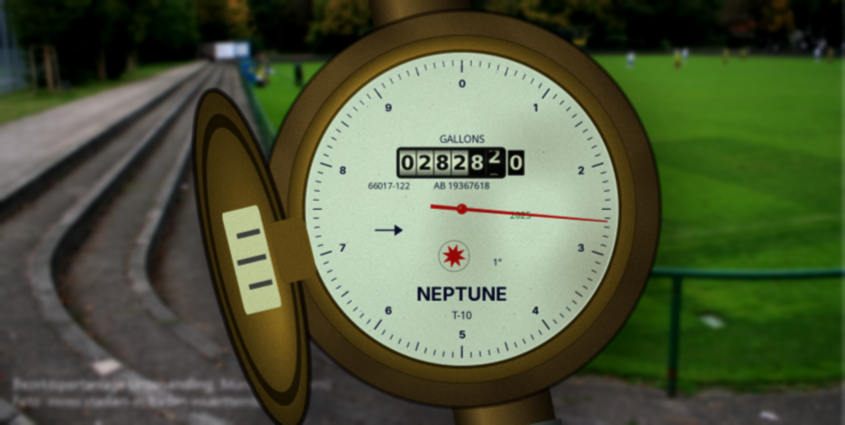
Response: 282822.6
